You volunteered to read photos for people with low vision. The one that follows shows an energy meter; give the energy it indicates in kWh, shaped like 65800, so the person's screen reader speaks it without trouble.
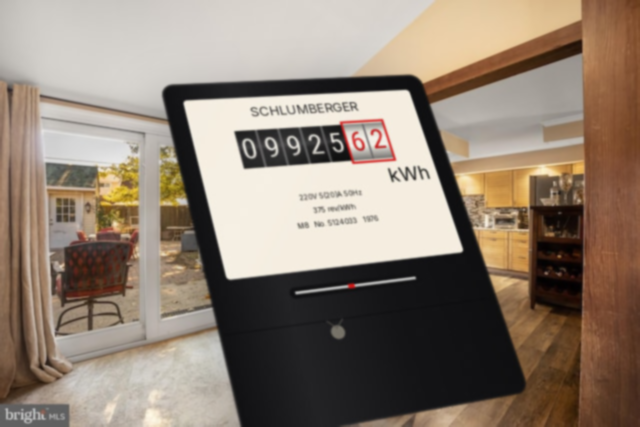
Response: 9925.62
